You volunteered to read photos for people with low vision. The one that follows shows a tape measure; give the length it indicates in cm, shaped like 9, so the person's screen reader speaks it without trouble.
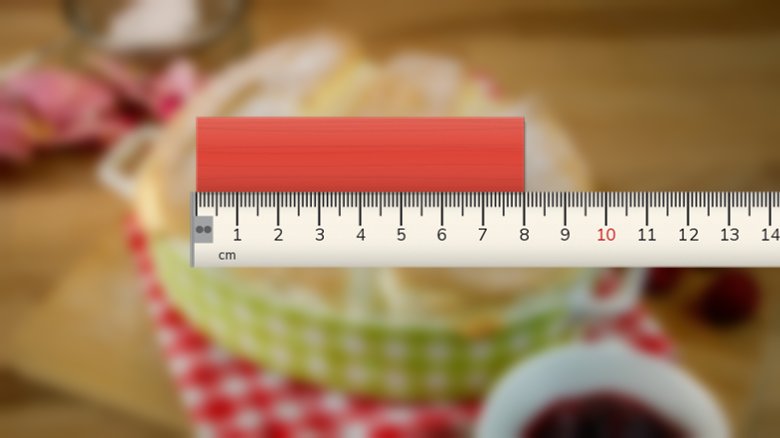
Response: 8
